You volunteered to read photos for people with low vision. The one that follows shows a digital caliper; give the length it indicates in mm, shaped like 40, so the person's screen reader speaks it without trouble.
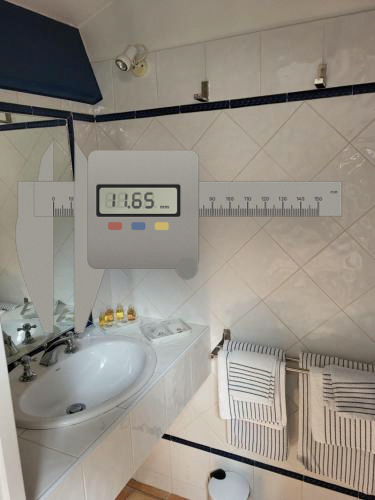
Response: 11.65
